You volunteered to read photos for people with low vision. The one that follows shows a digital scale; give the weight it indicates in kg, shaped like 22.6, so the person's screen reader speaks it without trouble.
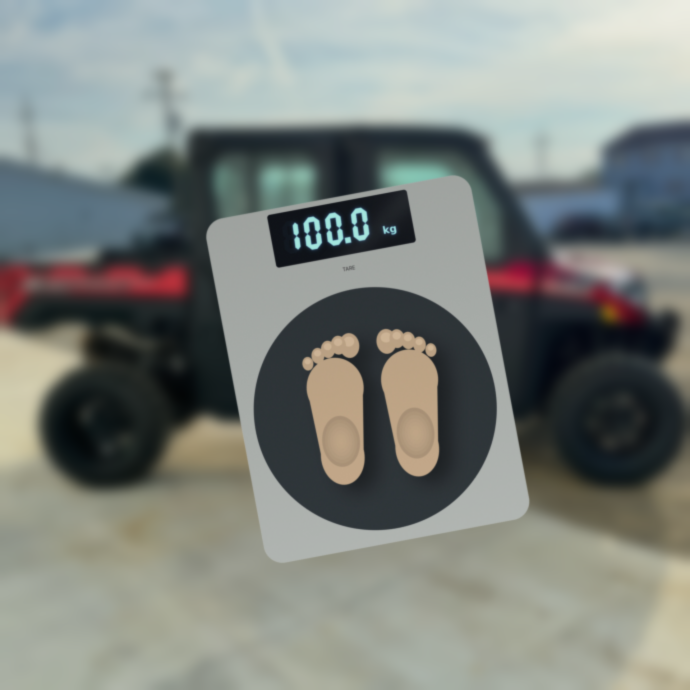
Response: 100.0
